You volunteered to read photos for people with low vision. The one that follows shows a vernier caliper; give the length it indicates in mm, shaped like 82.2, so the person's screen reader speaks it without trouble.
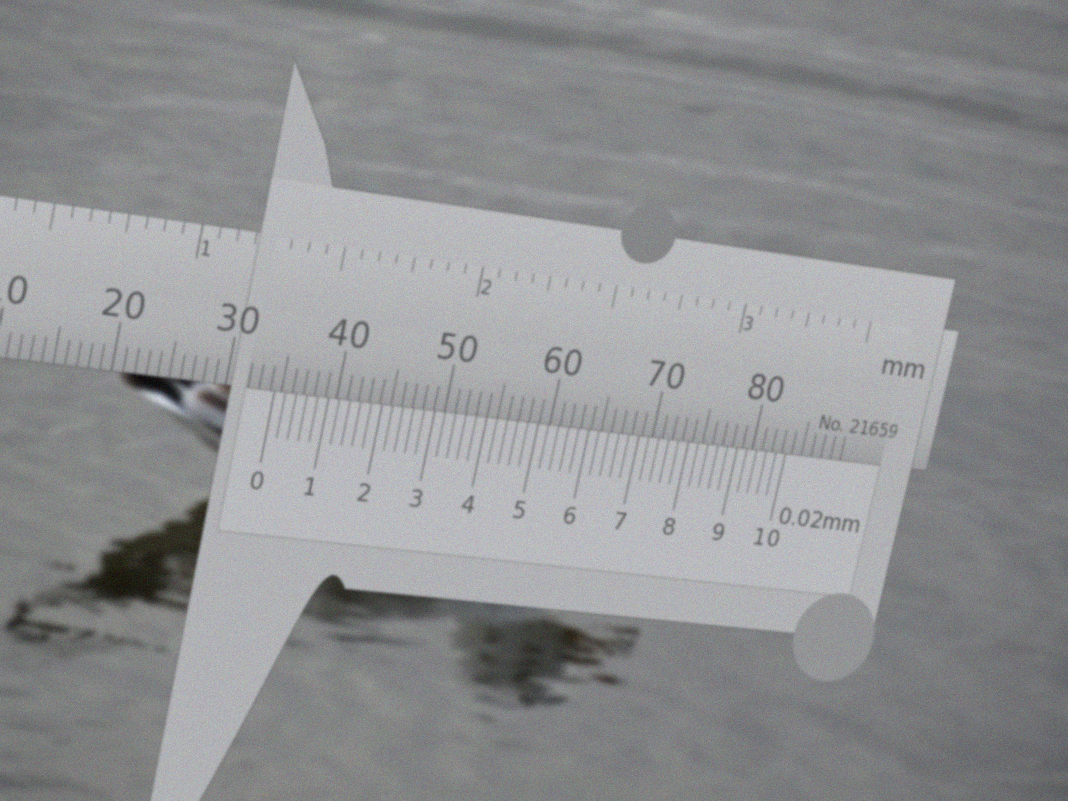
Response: 34.4
